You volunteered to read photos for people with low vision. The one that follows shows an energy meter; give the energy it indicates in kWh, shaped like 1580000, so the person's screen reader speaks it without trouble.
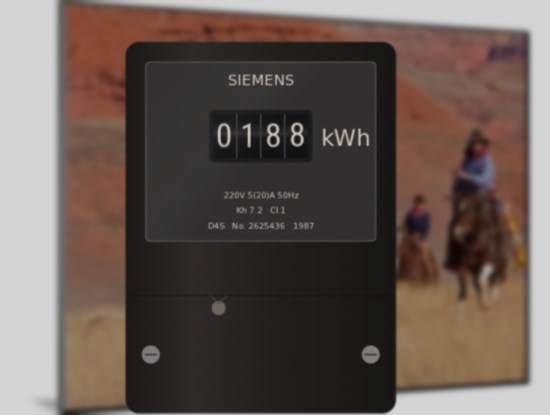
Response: 188
